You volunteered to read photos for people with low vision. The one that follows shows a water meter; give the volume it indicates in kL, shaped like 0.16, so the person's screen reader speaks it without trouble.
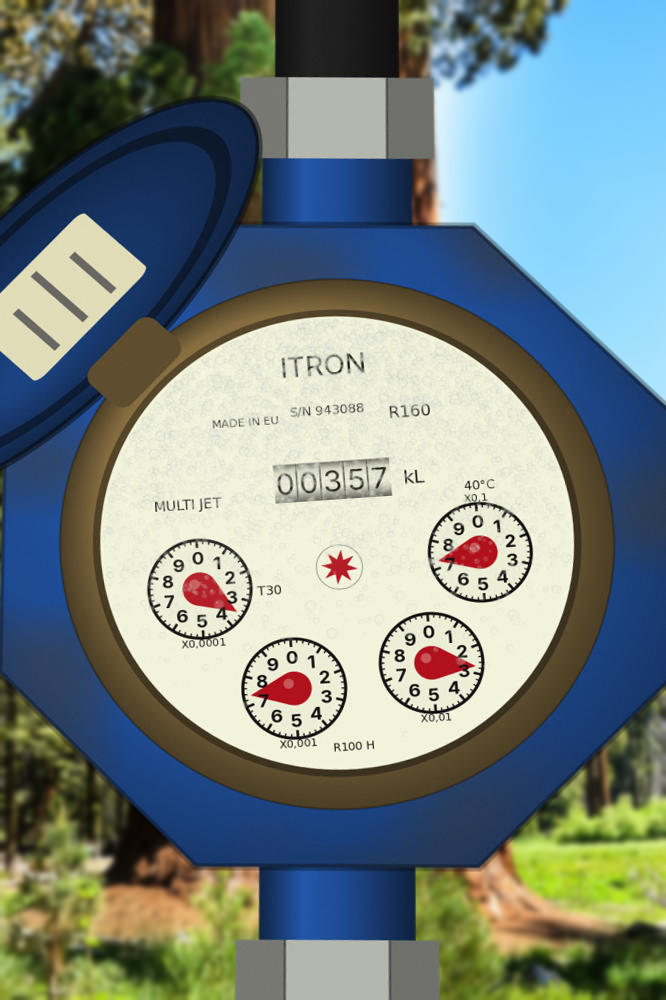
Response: 357.7273
